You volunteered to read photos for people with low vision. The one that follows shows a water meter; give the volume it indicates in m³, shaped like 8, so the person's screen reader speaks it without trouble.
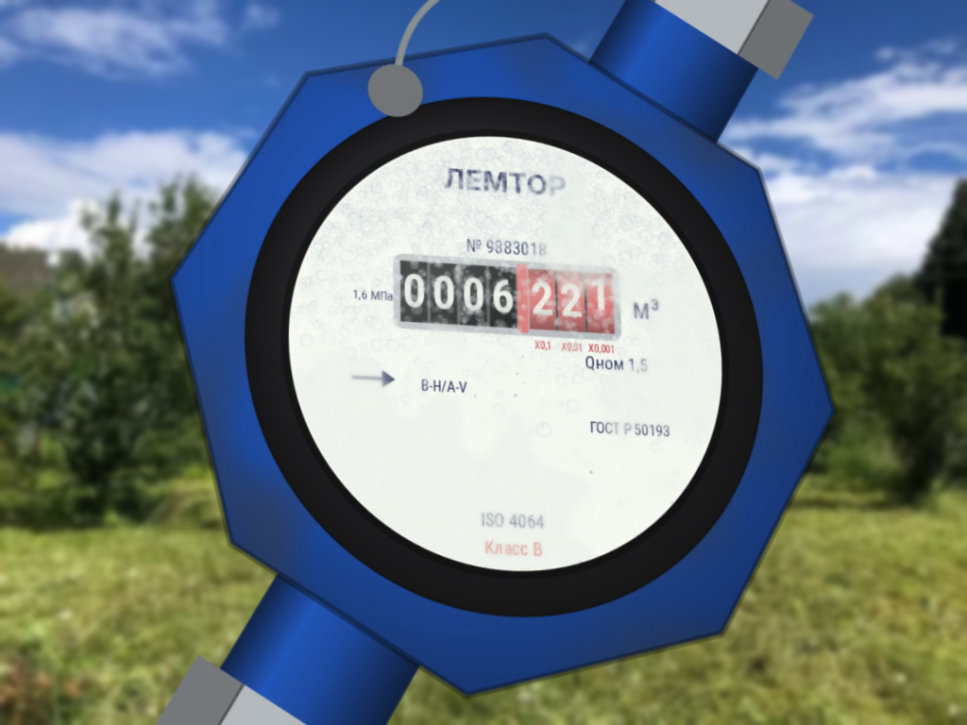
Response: 6.221
